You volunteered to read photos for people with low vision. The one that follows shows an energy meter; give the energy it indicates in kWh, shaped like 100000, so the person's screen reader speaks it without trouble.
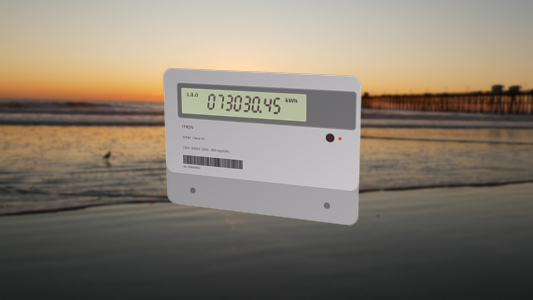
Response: 73030.45
